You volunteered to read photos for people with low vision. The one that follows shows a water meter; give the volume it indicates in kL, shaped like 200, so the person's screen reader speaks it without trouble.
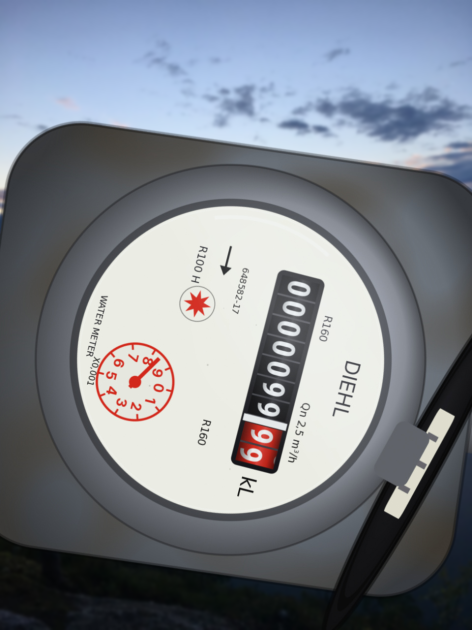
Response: 99.988
